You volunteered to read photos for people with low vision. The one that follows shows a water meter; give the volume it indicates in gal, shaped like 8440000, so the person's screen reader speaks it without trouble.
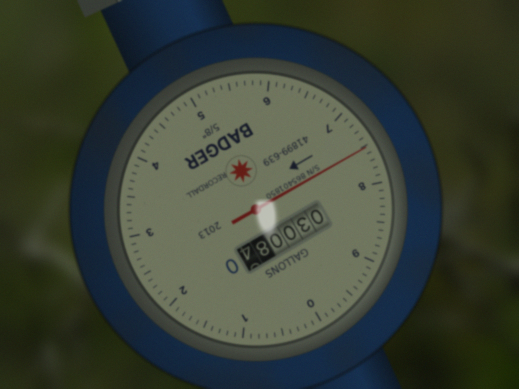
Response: 300837.5
